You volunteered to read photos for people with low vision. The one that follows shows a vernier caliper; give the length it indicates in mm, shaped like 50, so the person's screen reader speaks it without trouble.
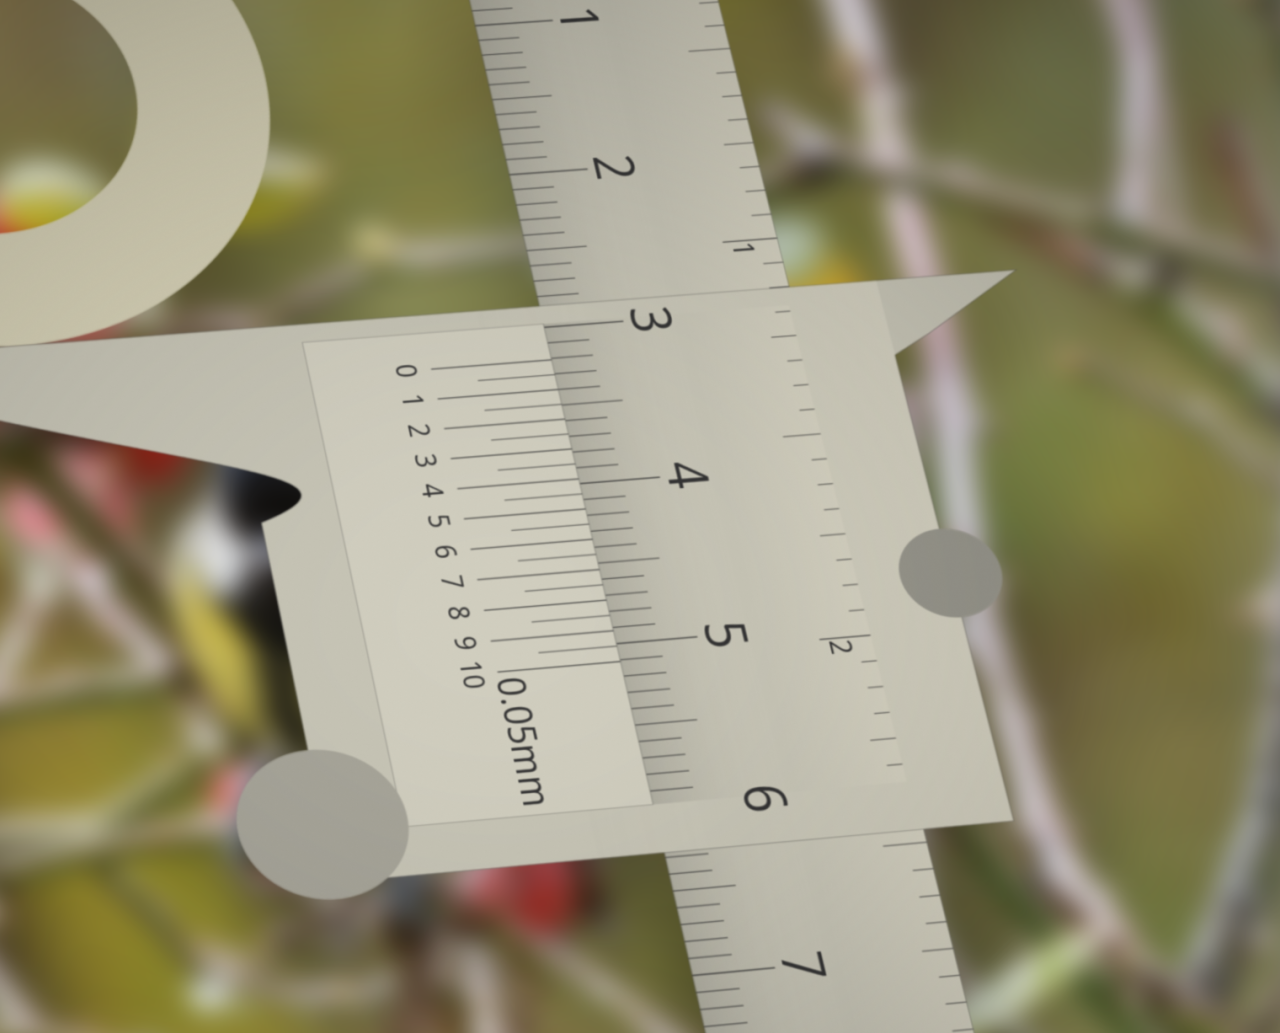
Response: 32.1
